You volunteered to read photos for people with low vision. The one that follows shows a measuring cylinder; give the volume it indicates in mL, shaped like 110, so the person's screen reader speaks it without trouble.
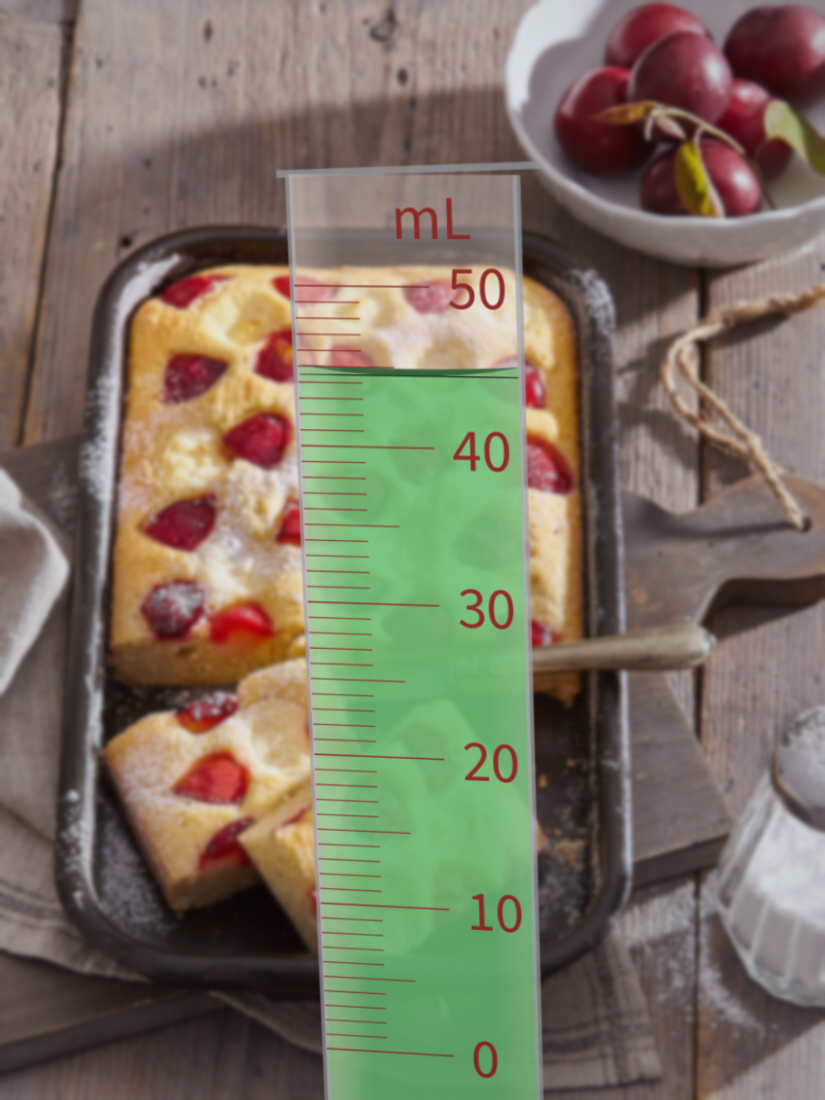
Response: 44.5
